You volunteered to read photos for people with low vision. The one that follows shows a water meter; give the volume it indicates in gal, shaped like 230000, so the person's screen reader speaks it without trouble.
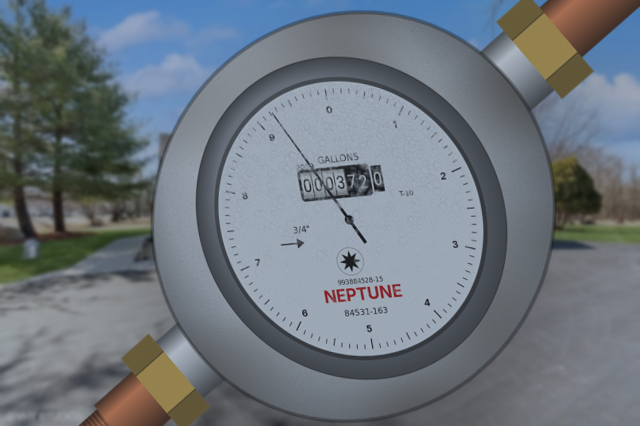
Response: 3719.2
